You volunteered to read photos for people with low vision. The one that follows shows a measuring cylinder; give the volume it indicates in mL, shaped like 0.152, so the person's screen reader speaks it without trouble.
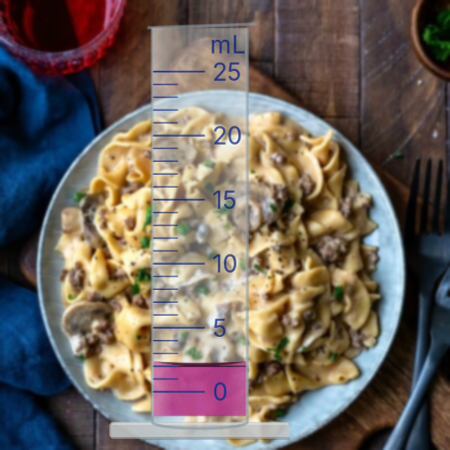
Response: 2
